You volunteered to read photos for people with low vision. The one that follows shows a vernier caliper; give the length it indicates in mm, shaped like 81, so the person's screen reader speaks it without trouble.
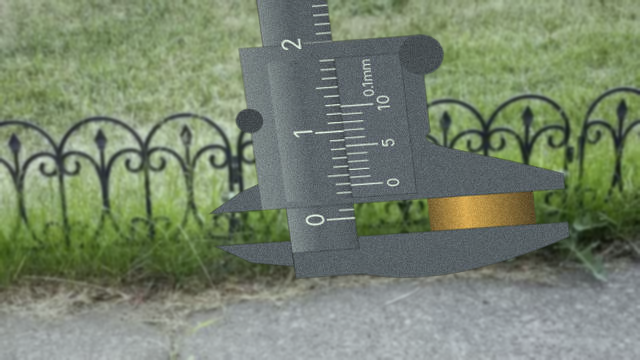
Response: 3.8
